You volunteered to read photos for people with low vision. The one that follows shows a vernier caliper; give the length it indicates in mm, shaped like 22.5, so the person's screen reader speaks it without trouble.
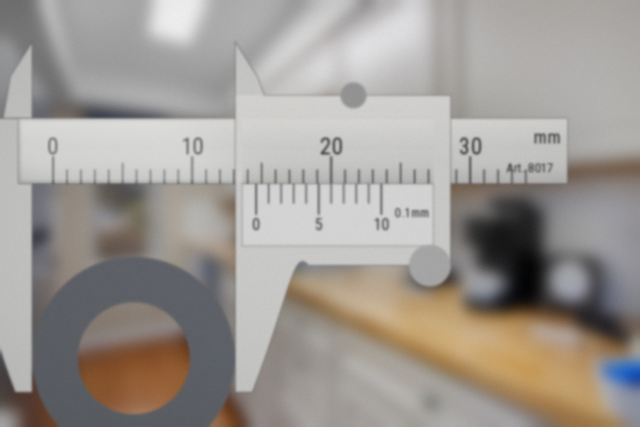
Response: 14.6
